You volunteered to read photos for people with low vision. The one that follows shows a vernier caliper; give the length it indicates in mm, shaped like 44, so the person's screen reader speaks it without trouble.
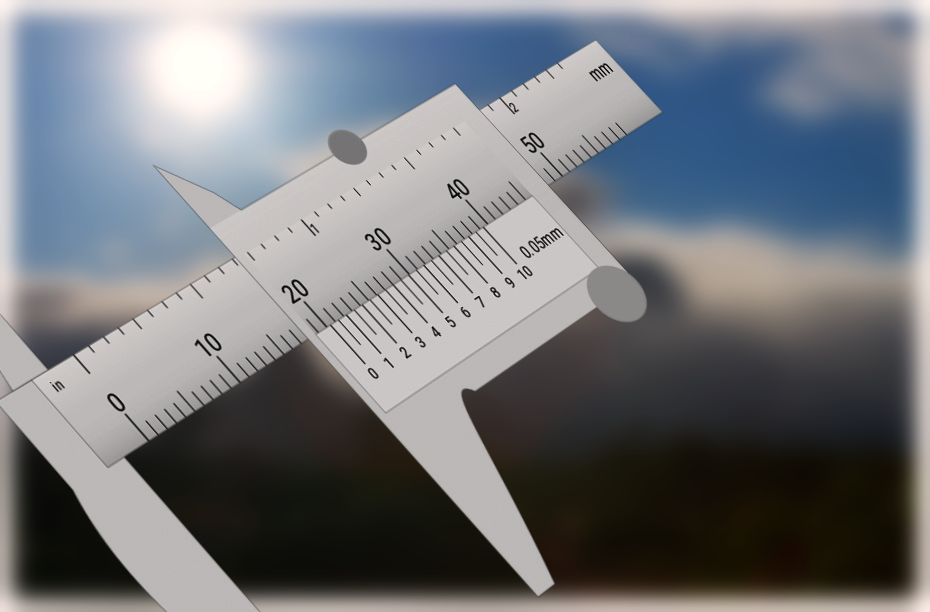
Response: 20.4
